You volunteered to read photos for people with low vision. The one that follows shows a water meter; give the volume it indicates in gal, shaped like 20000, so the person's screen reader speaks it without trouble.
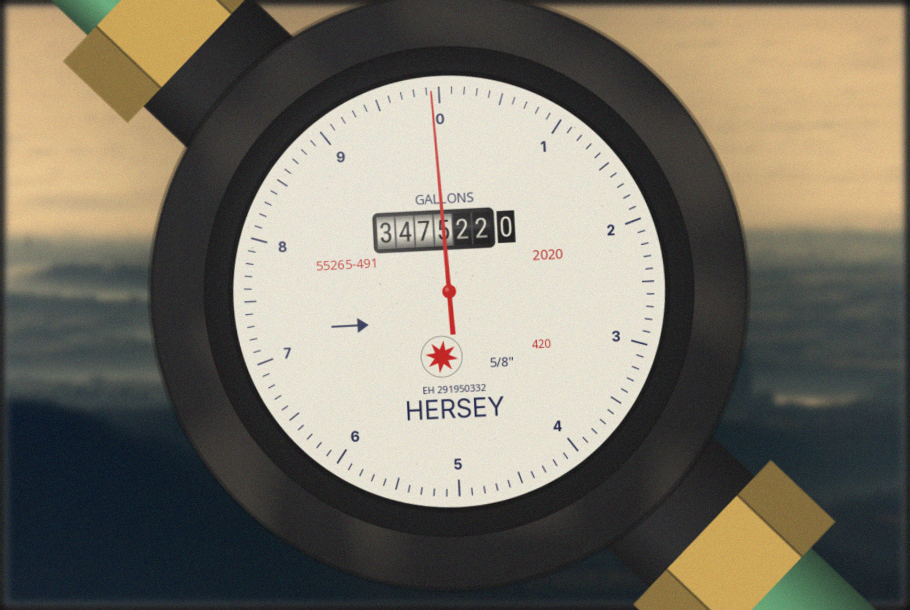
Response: 3475219.9
